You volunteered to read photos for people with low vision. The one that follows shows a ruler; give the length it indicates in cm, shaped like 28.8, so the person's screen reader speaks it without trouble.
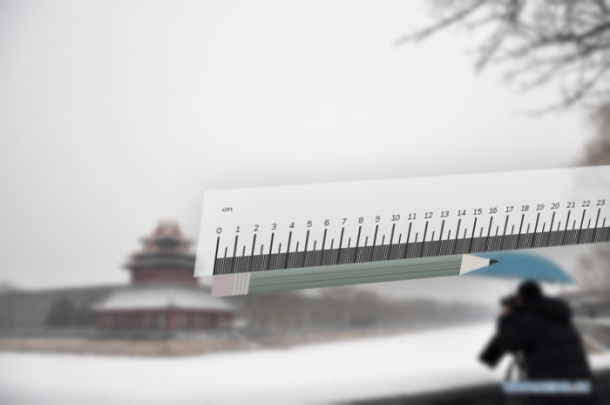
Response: 17
